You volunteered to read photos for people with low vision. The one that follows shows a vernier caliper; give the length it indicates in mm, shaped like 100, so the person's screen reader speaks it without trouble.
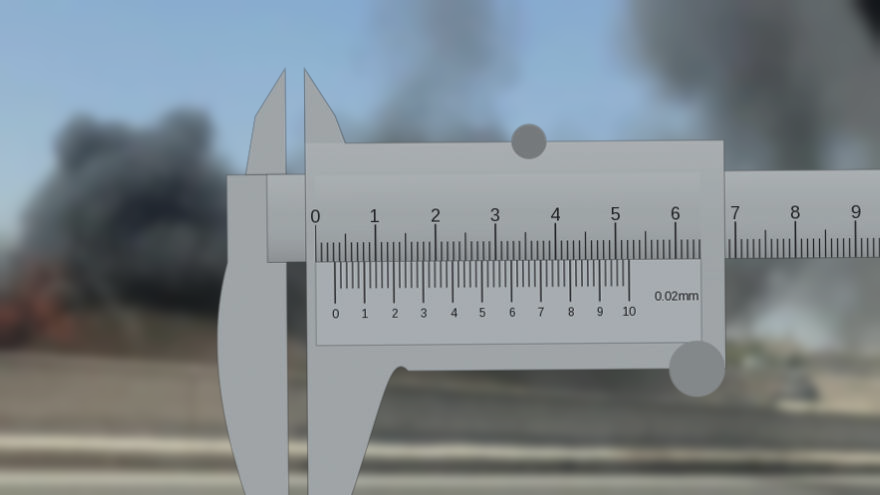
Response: 3.2
